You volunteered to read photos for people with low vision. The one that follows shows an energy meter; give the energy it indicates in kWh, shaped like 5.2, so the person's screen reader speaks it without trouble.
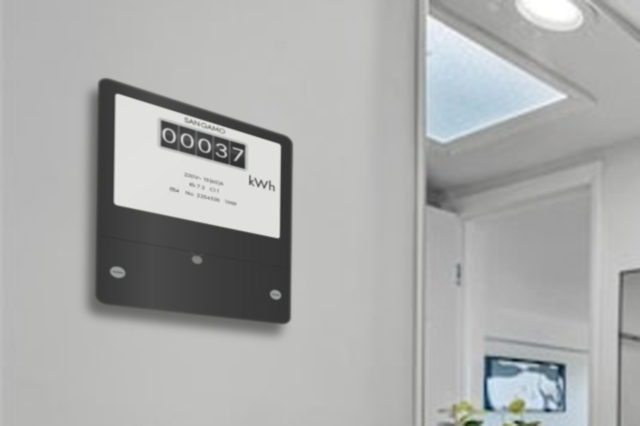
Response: 37
